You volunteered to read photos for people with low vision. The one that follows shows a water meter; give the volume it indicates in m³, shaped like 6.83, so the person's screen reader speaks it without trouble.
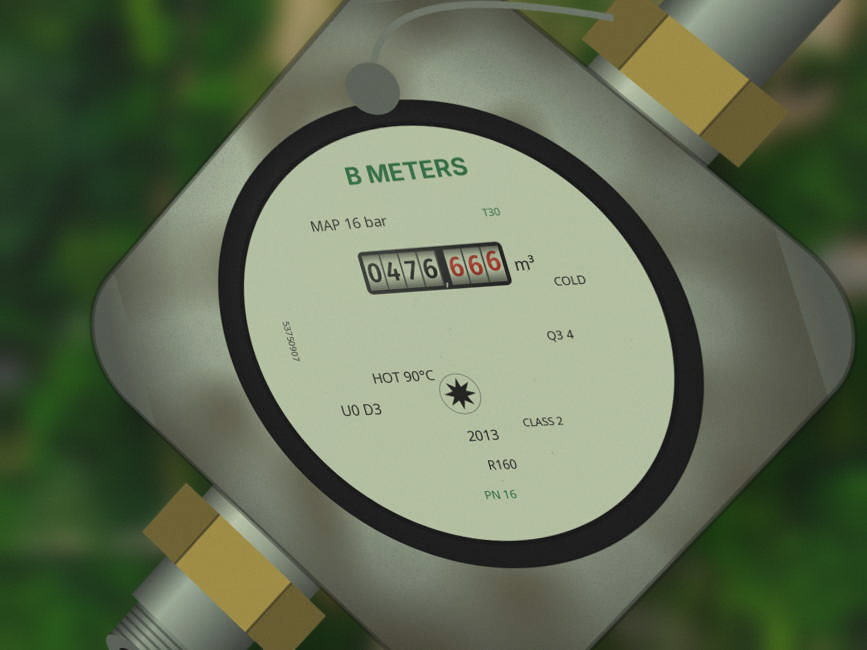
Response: 476.666
